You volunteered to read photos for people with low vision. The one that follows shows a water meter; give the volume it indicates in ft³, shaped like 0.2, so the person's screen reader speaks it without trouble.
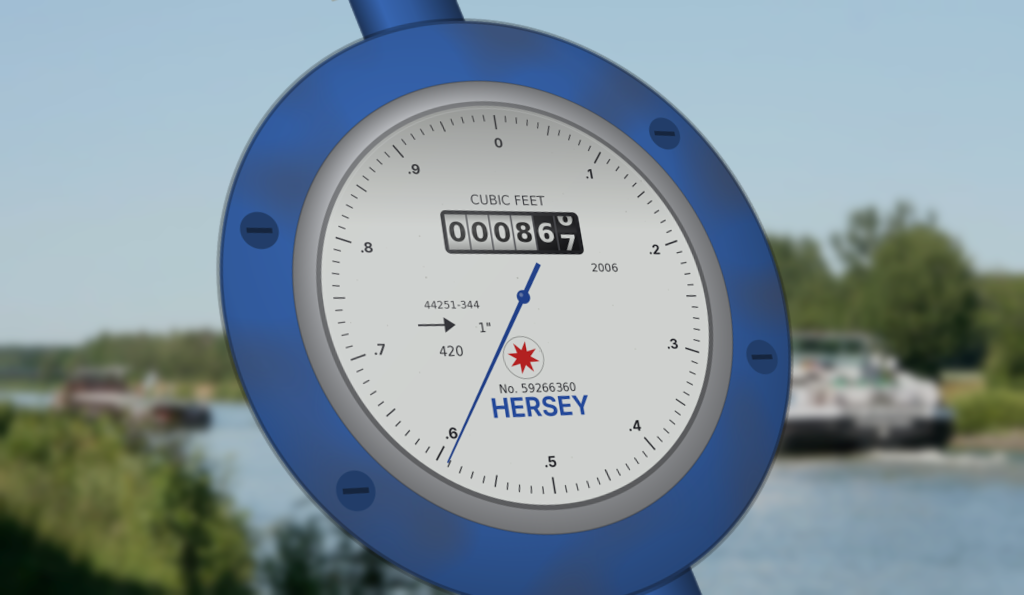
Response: 866.59
